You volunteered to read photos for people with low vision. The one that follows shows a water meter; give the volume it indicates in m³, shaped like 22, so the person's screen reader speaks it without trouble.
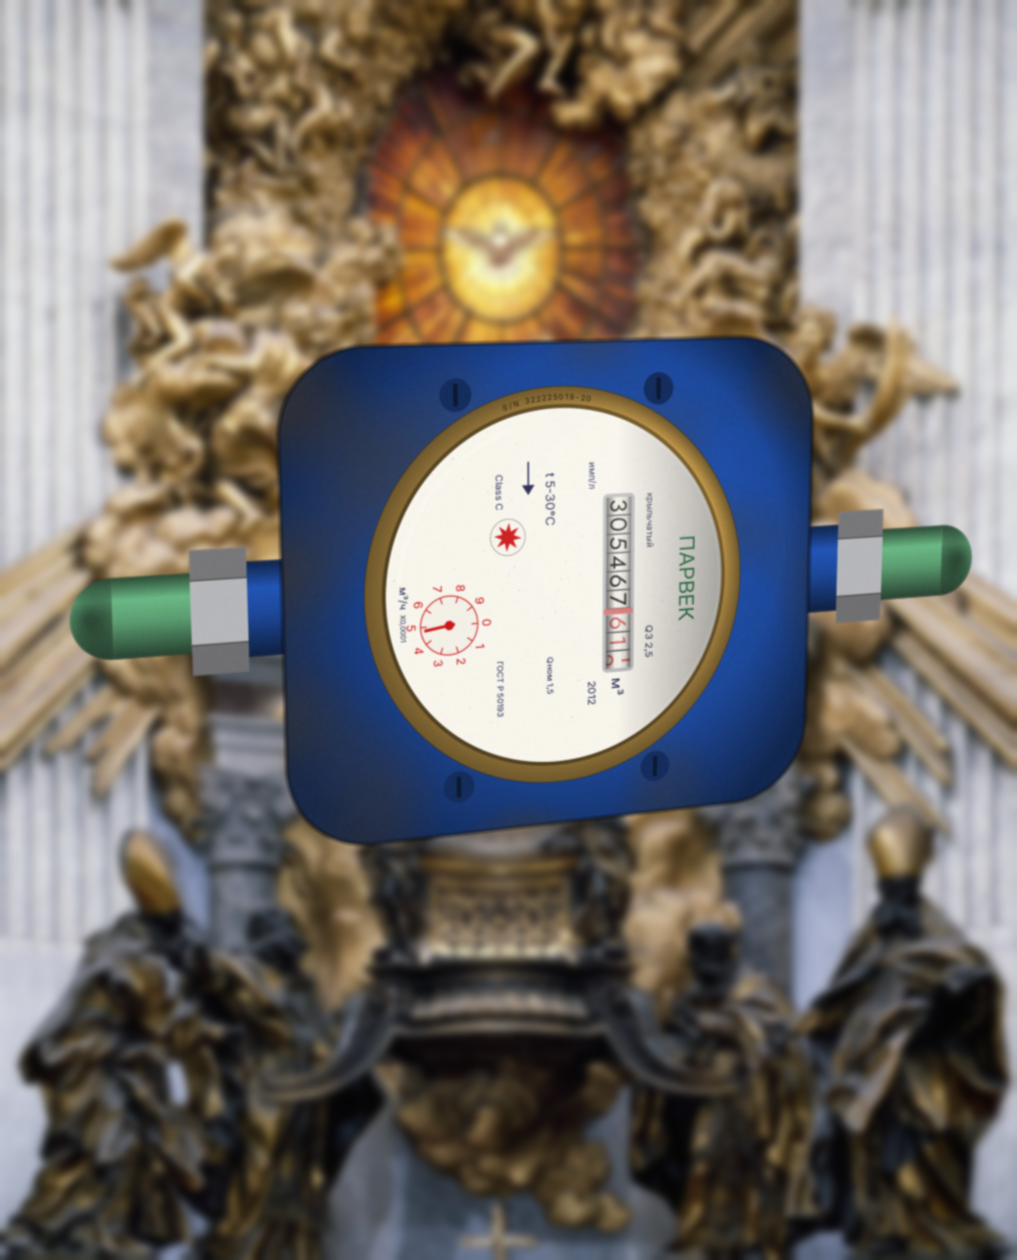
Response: 305467.6114
